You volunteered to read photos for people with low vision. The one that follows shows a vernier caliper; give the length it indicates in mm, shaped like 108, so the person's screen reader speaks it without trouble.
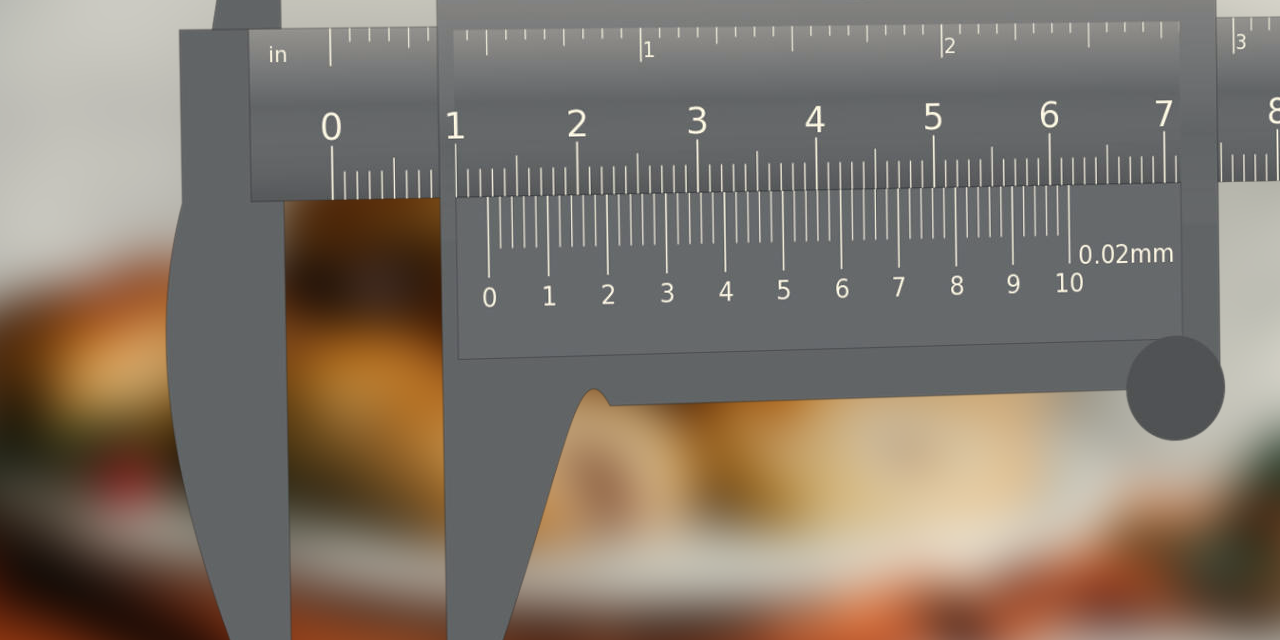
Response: 12.6
